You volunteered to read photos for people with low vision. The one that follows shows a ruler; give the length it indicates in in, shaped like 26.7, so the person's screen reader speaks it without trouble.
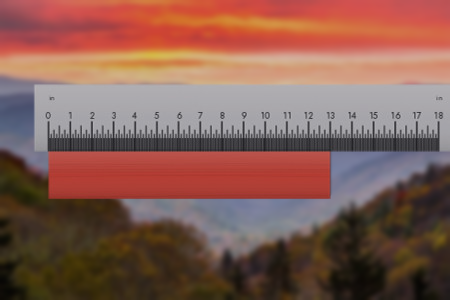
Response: 13
